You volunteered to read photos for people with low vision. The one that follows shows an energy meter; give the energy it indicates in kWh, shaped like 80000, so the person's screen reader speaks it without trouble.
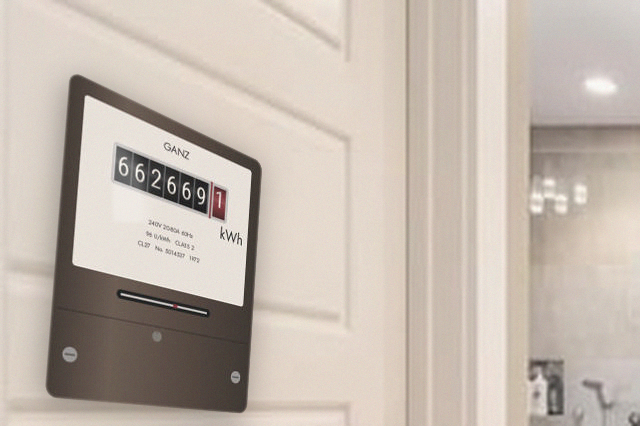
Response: 662669.1
